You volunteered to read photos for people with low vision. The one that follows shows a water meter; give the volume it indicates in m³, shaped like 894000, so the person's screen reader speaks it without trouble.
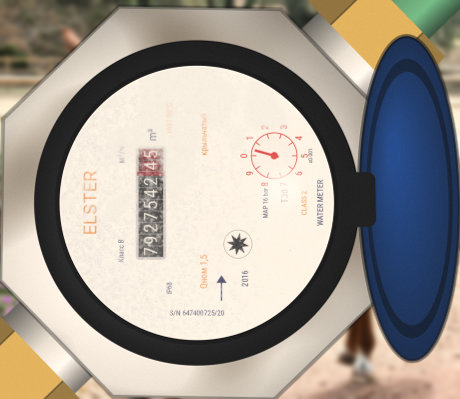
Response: 7927542.450
